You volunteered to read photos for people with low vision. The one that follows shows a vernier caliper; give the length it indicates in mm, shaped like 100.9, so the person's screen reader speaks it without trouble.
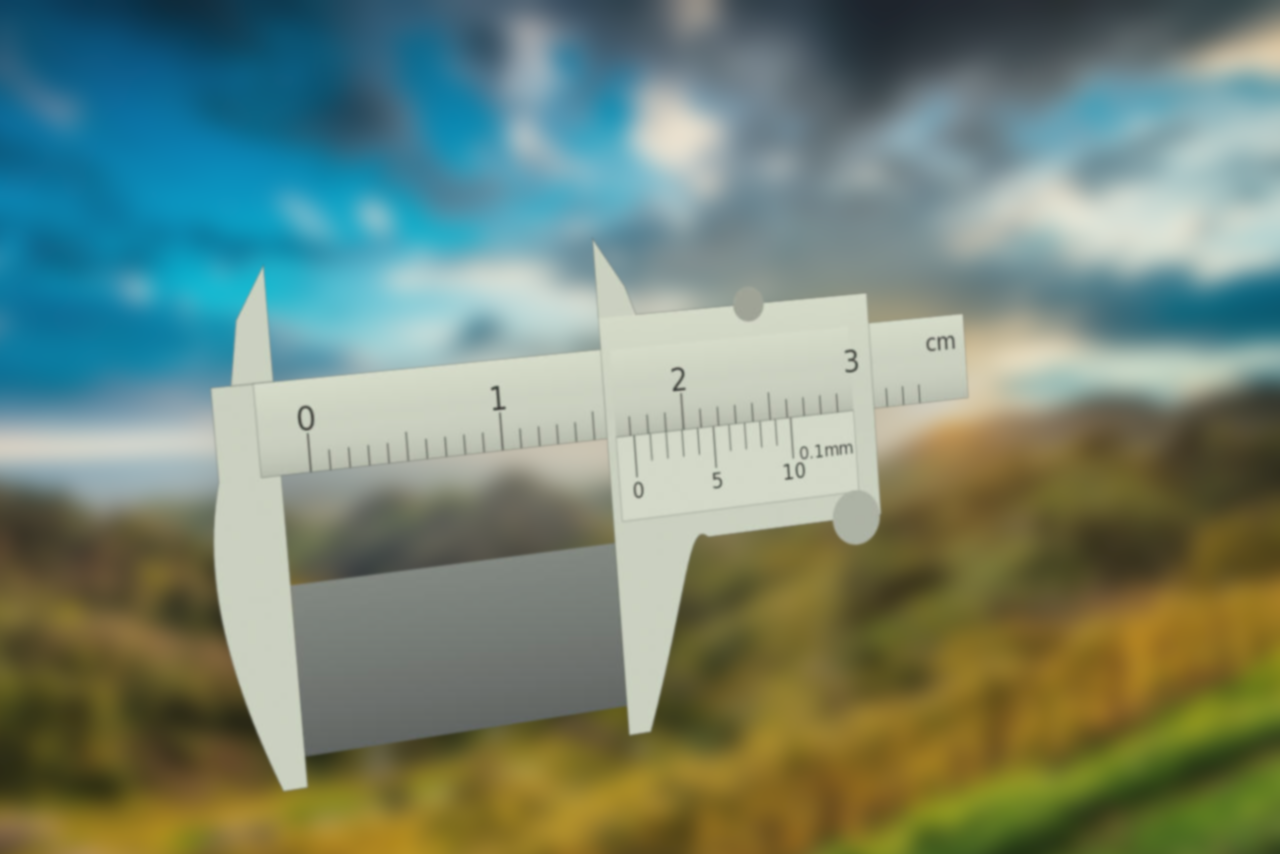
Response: 17.2
